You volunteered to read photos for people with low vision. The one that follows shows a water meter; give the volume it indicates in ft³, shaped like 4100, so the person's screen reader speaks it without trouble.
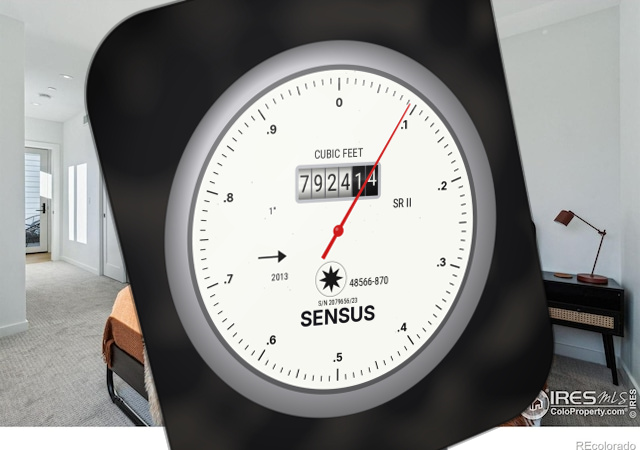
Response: 792414.09
